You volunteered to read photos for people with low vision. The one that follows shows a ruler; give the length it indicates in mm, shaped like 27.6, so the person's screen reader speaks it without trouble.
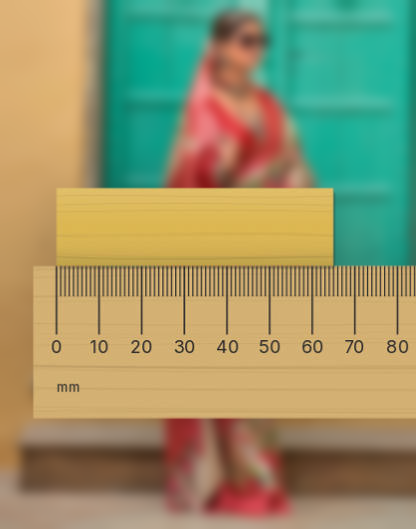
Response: 65
